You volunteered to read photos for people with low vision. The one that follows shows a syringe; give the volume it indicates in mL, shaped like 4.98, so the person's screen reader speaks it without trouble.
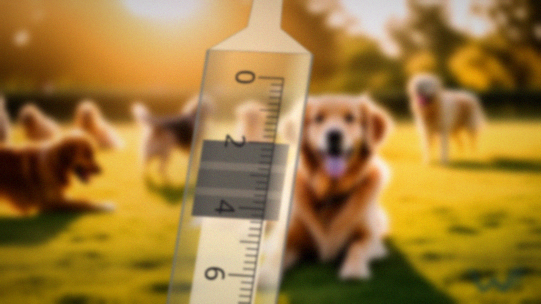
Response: 2
